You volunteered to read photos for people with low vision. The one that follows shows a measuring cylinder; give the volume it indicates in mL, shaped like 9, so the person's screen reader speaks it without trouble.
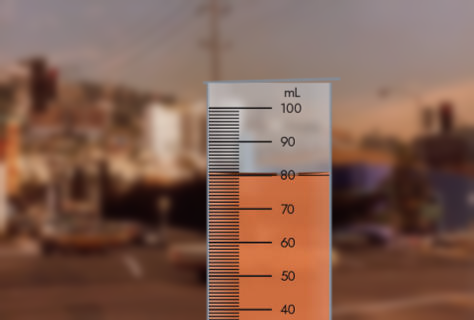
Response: 80
